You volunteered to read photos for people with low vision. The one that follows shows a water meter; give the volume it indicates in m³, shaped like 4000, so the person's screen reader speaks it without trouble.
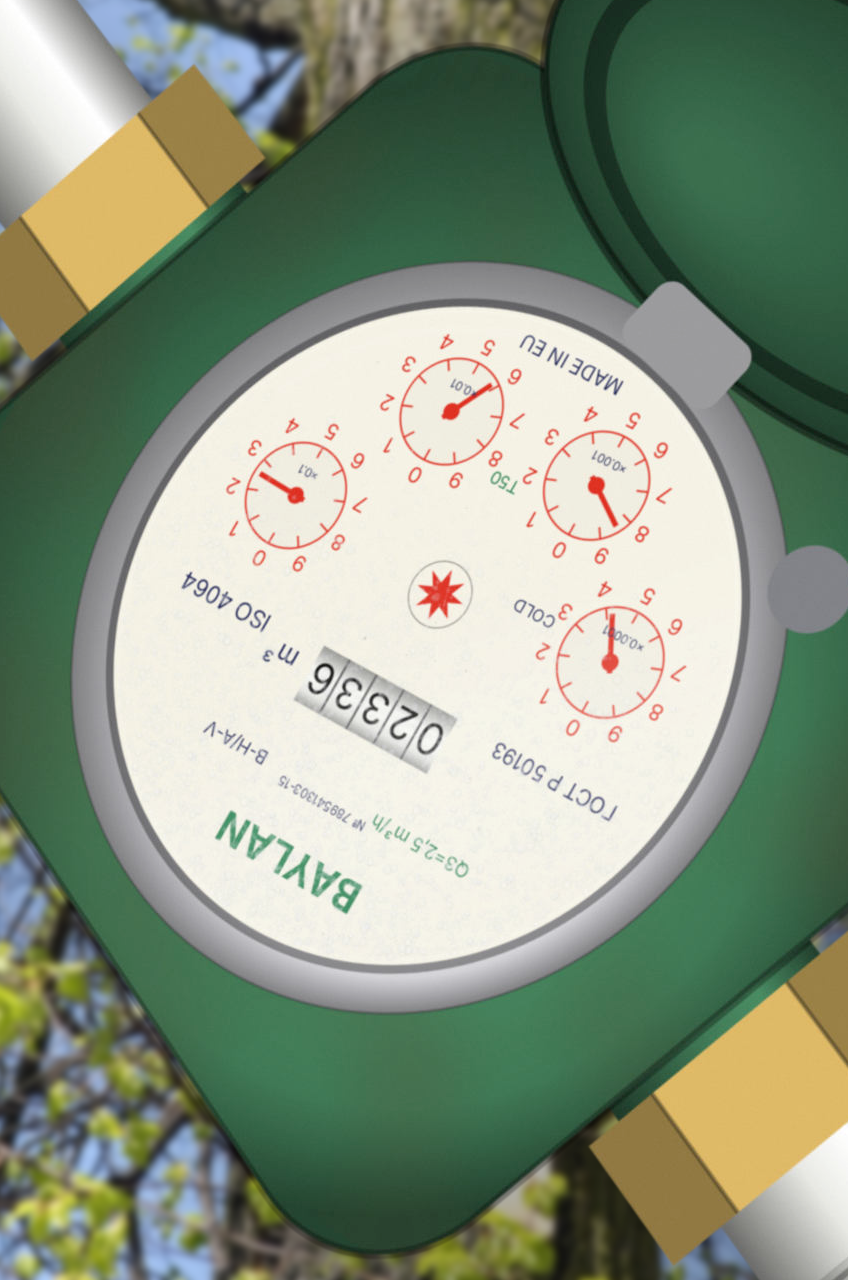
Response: 2336.2584
